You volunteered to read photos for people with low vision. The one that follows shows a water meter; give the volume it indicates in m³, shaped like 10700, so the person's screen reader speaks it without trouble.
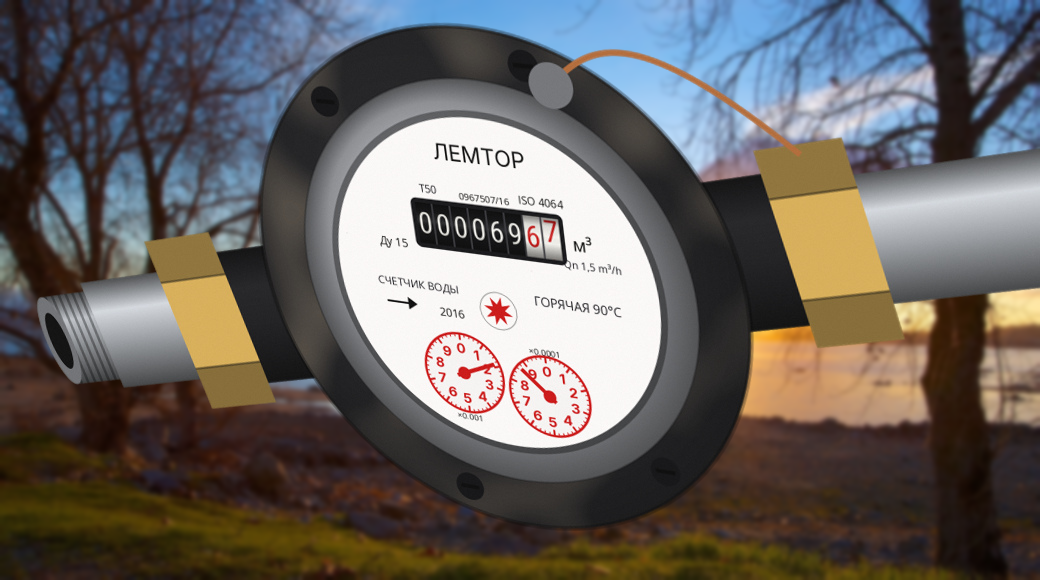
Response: 69.6718
